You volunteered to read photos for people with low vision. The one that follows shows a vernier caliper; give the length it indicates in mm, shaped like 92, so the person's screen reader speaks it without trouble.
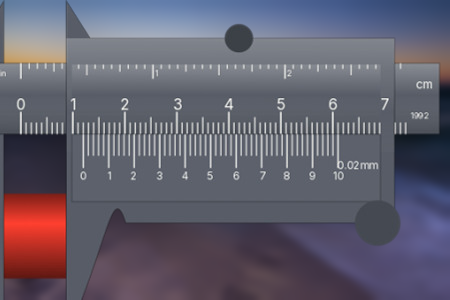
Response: 12.0
